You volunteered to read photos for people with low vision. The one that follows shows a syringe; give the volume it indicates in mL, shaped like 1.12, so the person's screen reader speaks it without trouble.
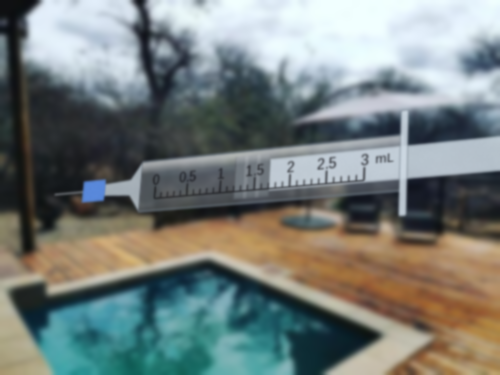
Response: 1.2
